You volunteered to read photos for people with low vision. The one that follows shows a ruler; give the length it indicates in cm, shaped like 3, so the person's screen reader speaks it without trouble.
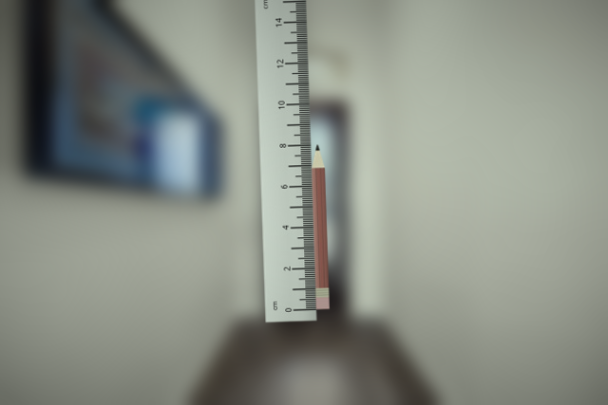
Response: 8
